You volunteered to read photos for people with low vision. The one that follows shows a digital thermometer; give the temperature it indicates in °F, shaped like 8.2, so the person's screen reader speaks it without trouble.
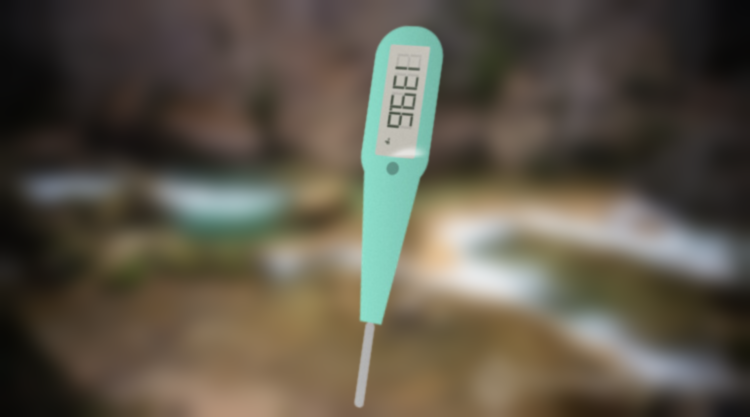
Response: 139.6
